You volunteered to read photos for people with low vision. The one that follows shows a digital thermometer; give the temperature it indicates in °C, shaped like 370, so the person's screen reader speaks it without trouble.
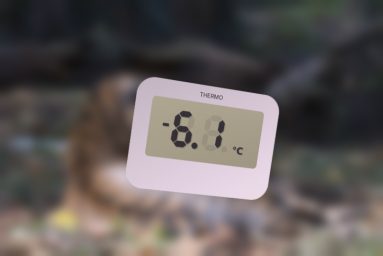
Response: -6.1
